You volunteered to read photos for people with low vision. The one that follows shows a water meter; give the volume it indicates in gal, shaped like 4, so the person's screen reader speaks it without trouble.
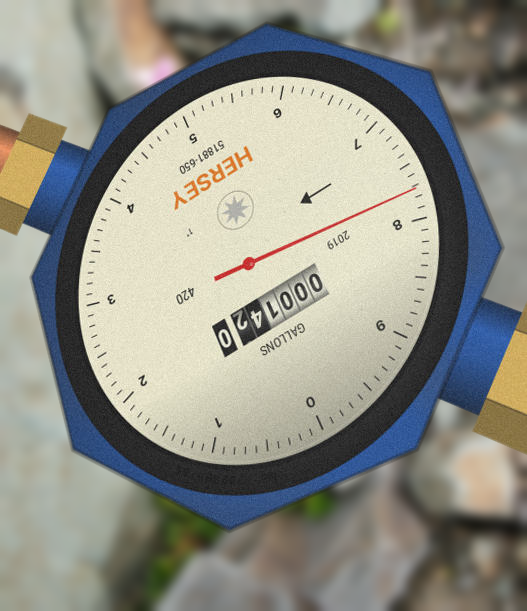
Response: 1417.7
